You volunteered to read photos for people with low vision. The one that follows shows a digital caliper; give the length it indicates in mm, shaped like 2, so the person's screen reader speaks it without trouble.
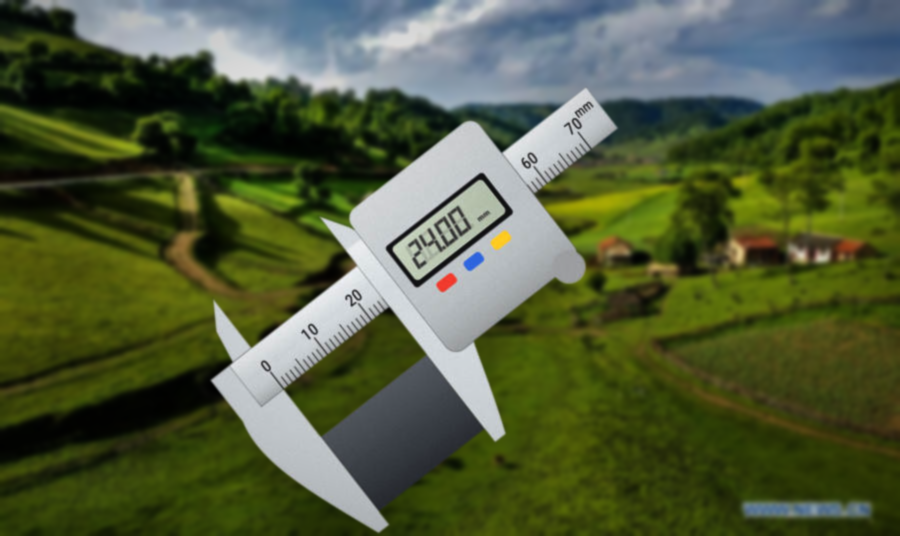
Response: 24.00
